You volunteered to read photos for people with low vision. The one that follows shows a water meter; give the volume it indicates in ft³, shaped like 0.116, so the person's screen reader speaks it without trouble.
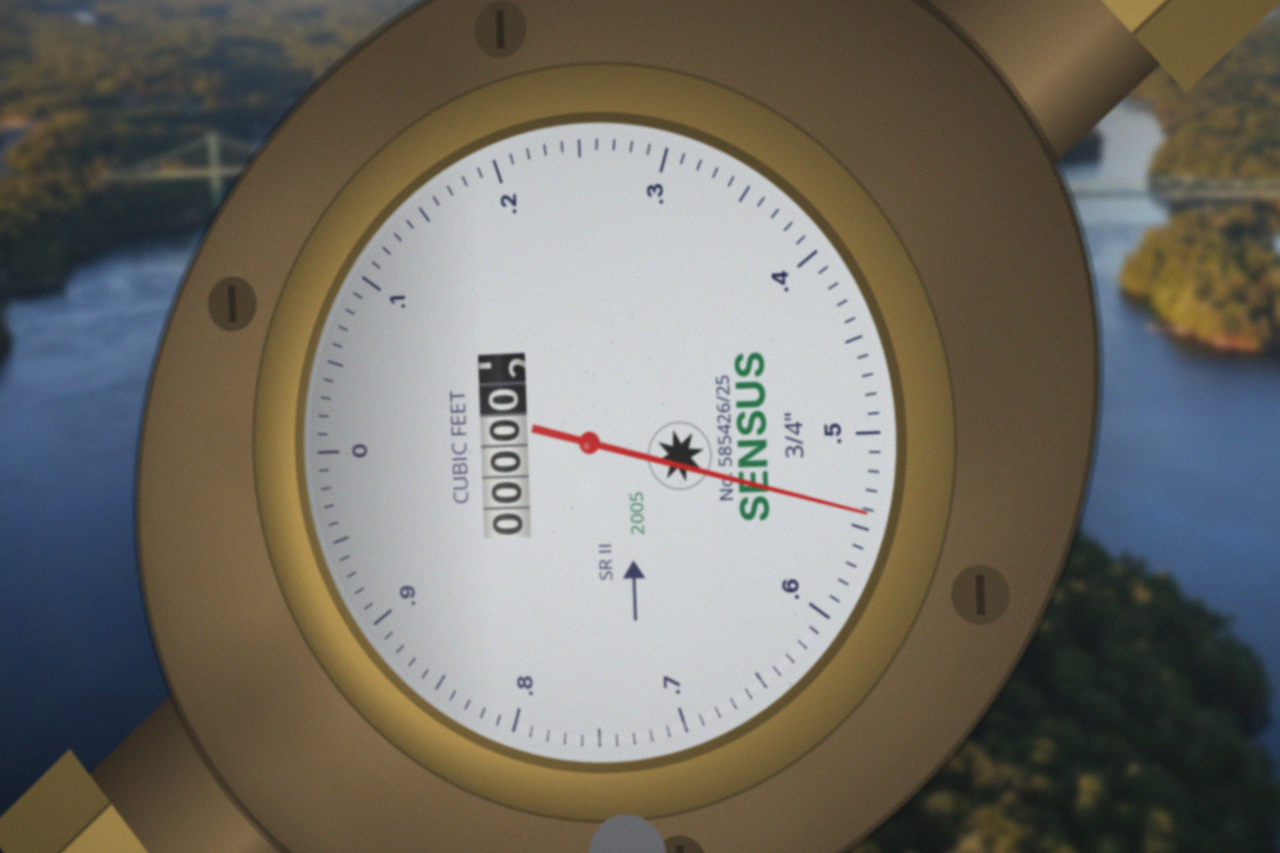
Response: 1.54
